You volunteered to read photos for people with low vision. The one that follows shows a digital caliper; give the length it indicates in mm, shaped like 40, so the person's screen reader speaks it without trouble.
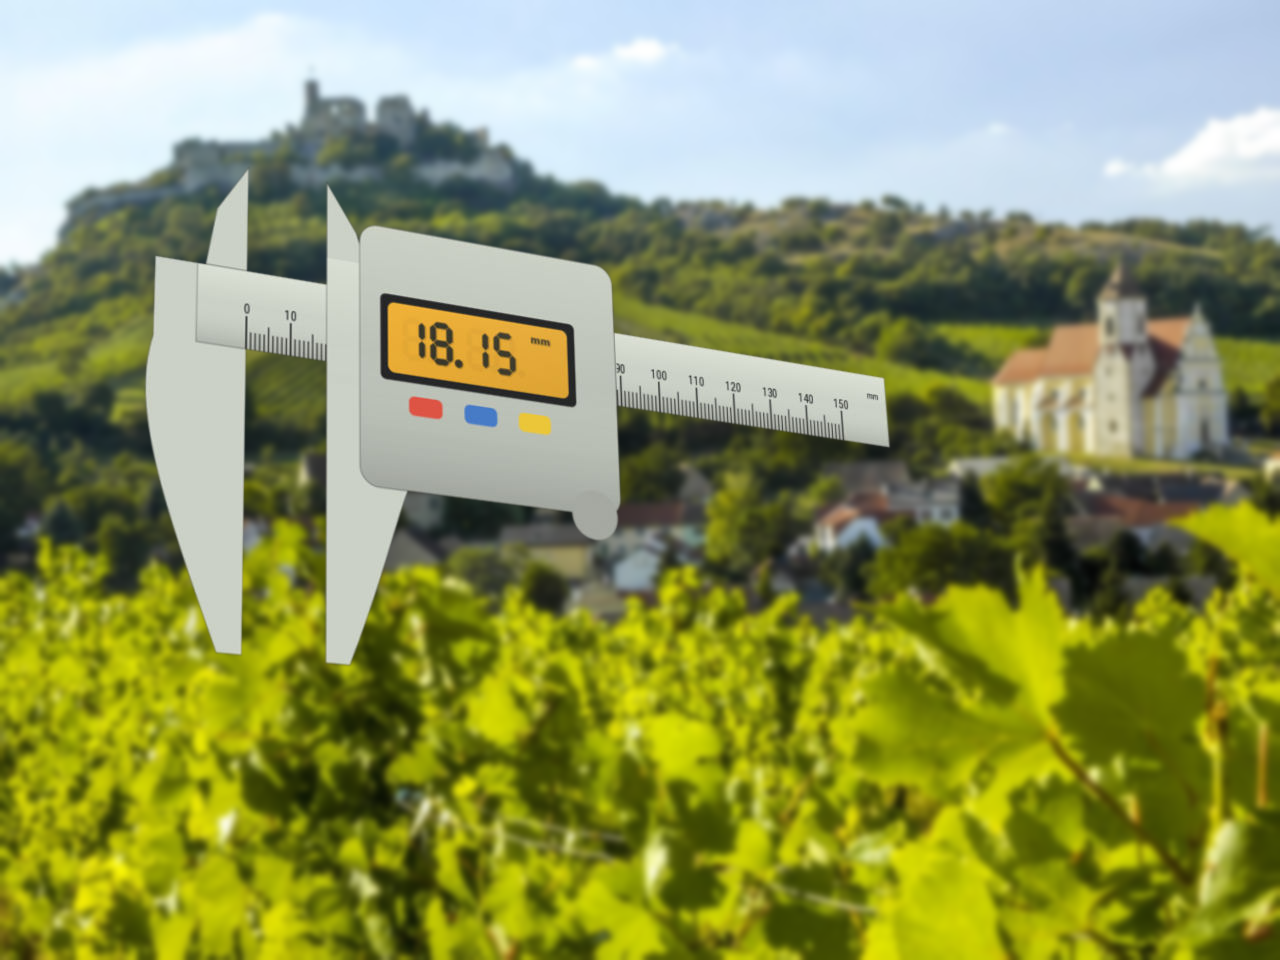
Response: 18.15
